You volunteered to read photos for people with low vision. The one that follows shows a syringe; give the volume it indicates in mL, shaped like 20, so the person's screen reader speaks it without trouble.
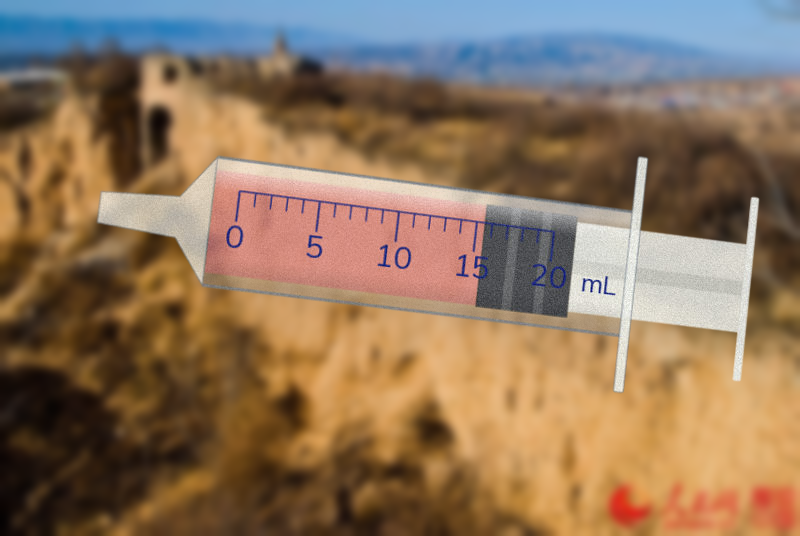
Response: 15.5
